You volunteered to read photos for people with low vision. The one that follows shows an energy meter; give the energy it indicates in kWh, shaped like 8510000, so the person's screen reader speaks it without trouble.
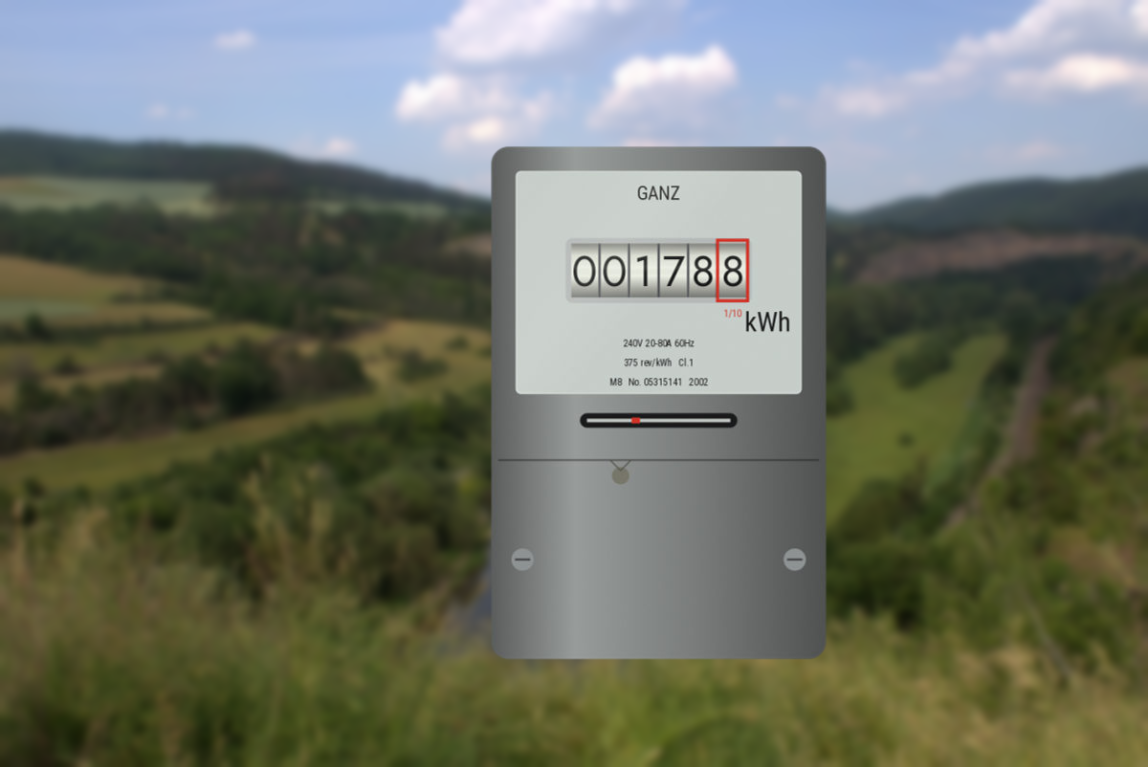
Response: 178.8
